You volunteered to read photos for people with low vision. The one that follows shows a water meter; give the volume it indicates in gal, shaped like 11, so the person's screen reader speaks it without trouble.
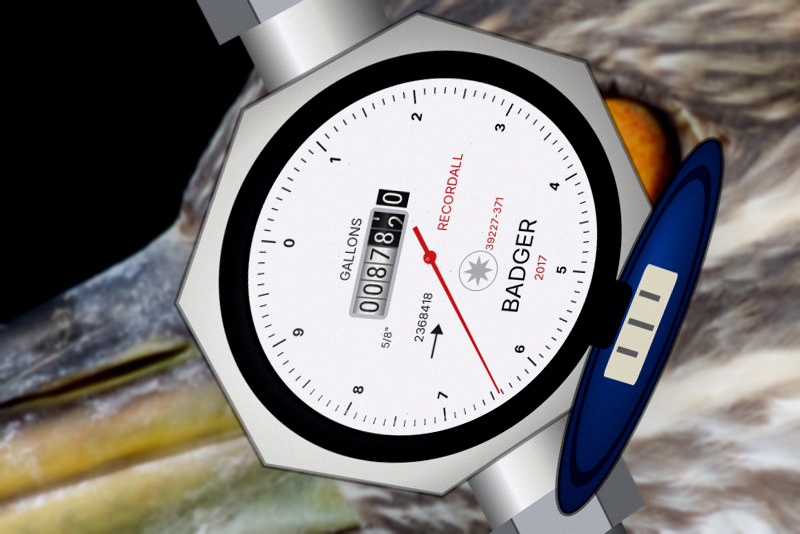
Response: 87816.4
